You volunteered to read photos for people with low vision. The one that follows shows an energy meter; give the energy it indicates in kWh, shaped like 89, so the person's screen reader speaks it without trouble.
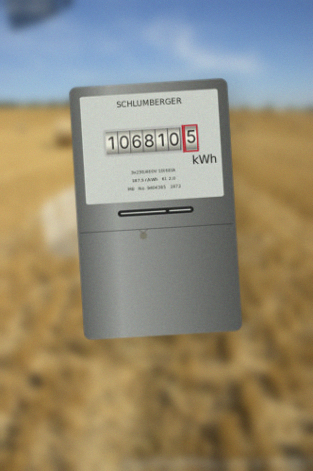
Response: 106810.5
